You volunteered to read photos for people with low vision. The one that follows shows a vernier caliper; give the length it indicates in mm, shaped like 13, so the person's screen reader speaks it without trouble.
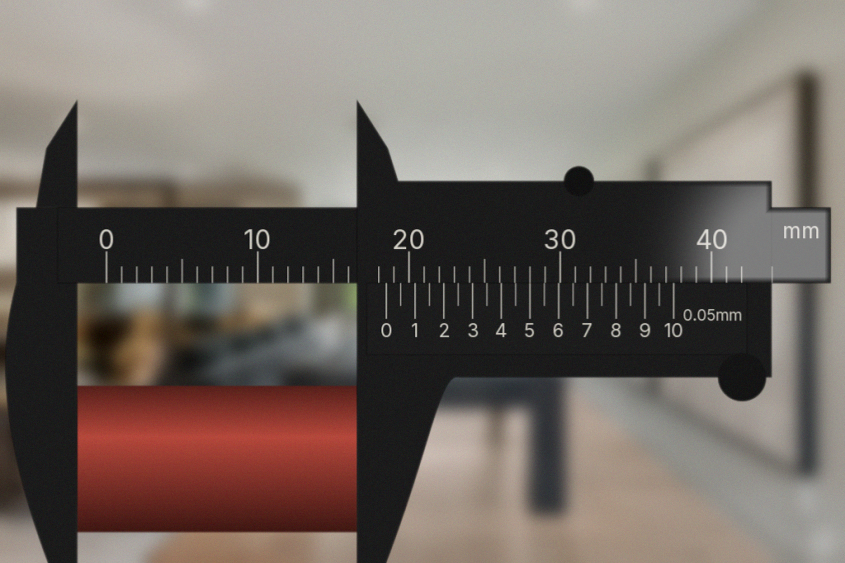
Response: 18.5
